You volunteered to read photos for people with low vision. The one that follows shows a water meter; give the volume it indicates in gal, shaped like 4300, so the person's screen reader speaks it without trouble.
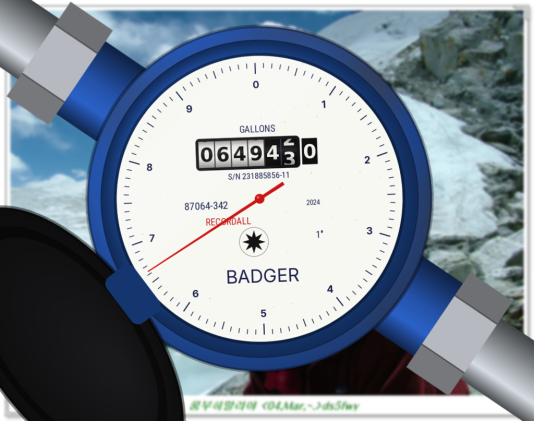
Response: 649426.6
